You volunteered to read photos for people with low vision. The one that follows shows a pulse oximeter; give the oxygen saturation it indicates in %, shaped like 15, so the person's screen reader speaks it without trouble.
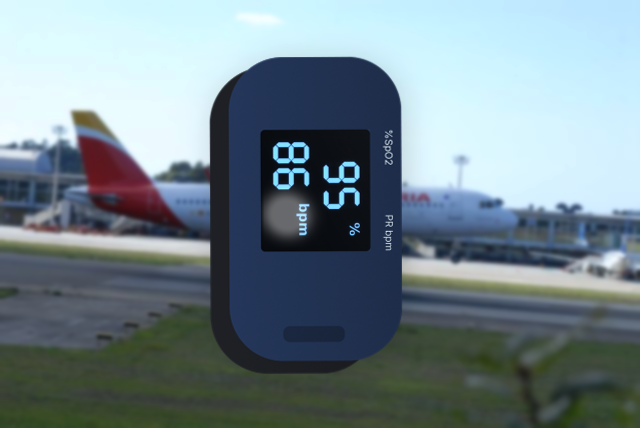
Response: 95
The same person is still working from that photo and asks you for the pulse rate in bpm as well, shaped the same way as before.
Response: 86
